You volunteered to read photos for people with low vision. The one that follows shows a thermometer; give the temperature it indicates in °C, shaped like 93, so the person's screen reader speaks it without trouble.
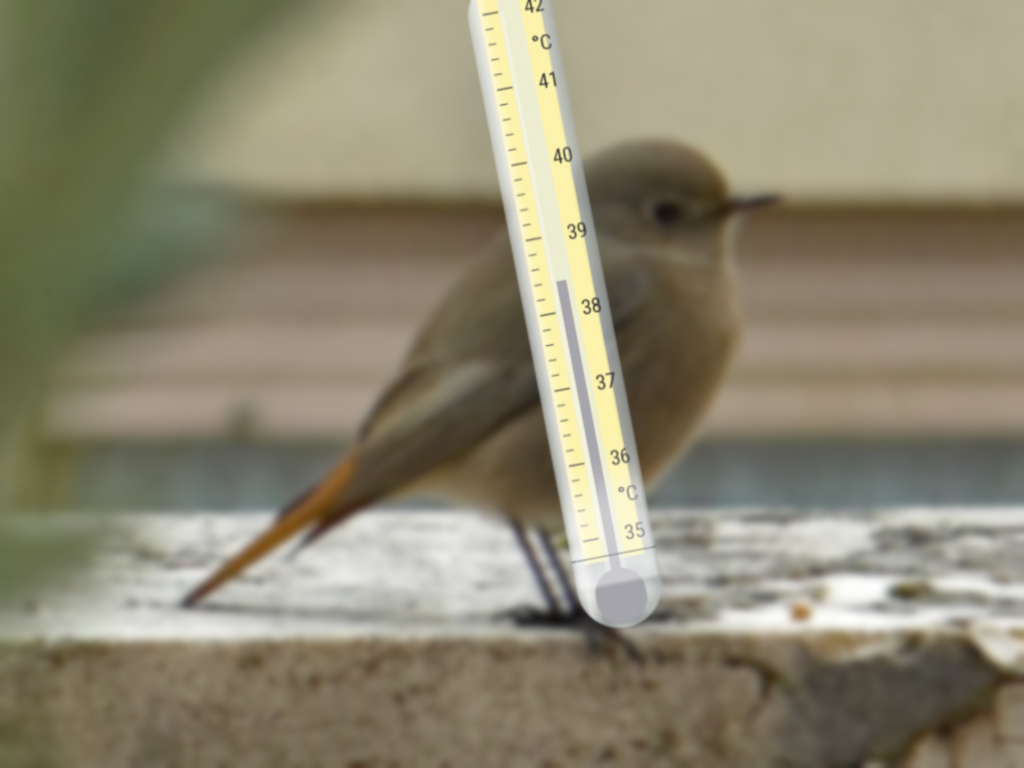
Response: 38.4
